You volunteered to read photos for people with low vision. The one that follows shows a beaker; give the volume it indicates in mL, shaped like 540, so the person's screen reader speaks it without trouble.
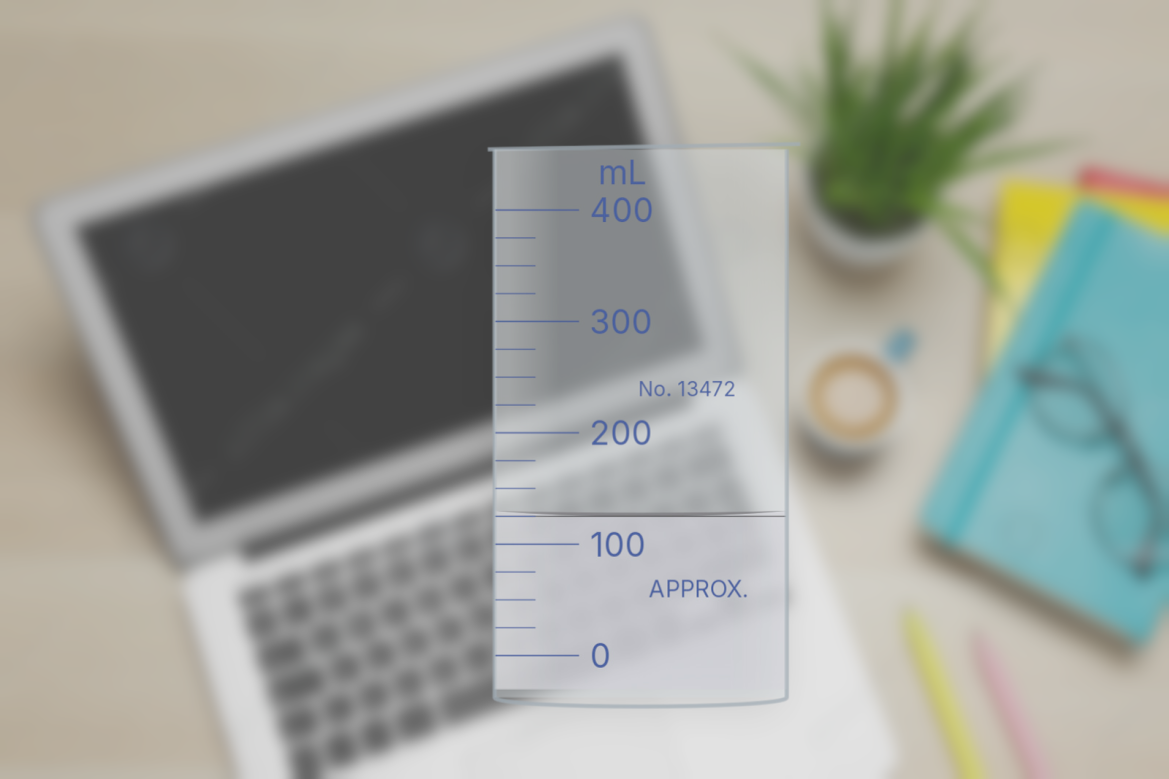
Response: 125
